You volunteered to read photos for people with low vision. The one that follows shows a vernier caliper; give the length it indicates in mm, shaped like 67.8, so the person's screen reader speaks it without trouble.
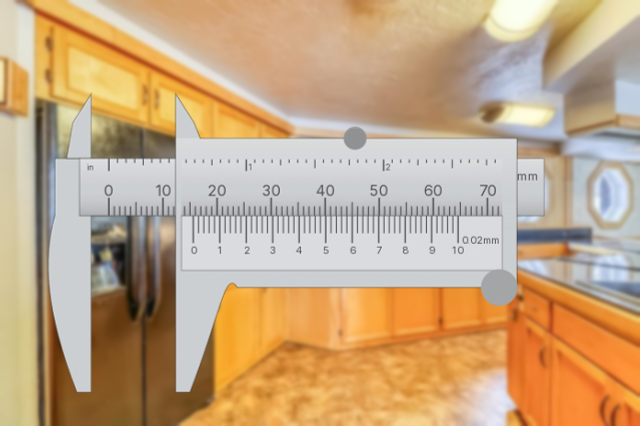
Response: 15.6
